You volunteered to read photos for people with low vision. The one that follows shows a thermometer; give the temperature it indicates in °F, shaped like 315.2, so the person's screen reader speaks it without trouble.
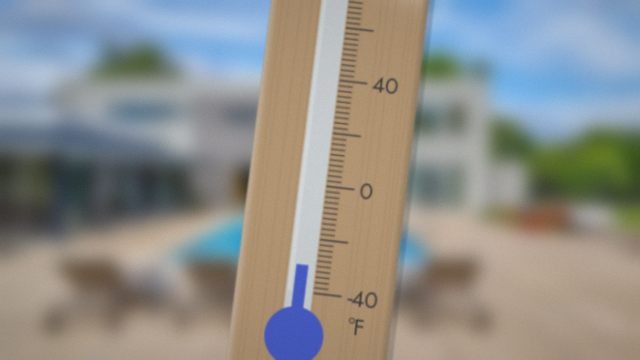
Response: -30
